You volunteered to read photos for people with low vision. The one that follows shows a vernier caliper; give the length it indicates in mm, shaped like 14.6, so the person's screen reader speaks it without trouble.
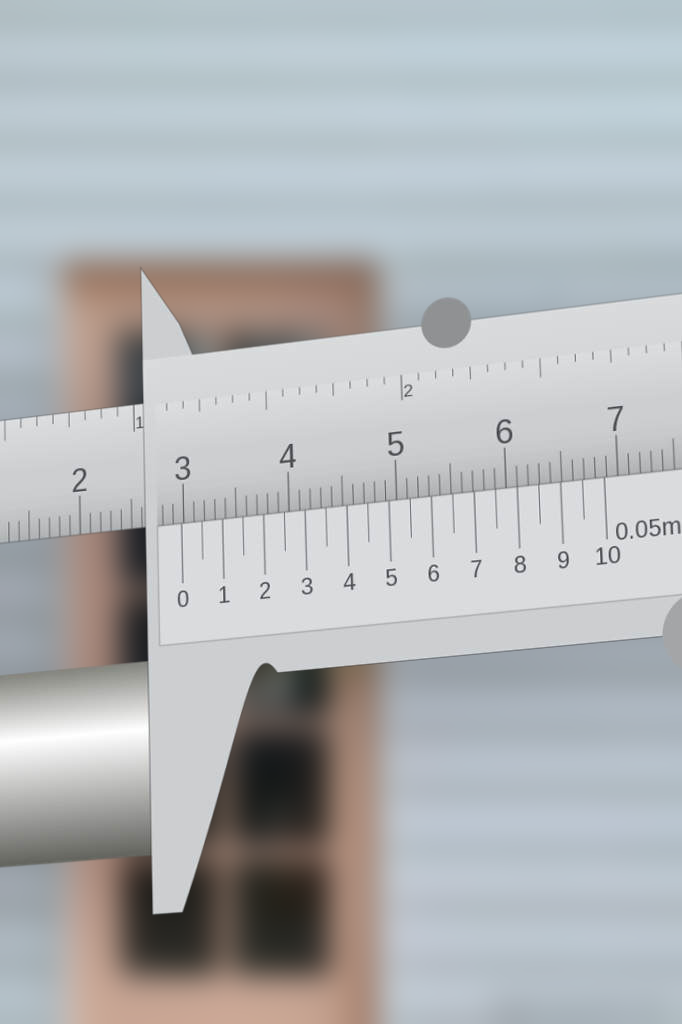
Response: 29.8
